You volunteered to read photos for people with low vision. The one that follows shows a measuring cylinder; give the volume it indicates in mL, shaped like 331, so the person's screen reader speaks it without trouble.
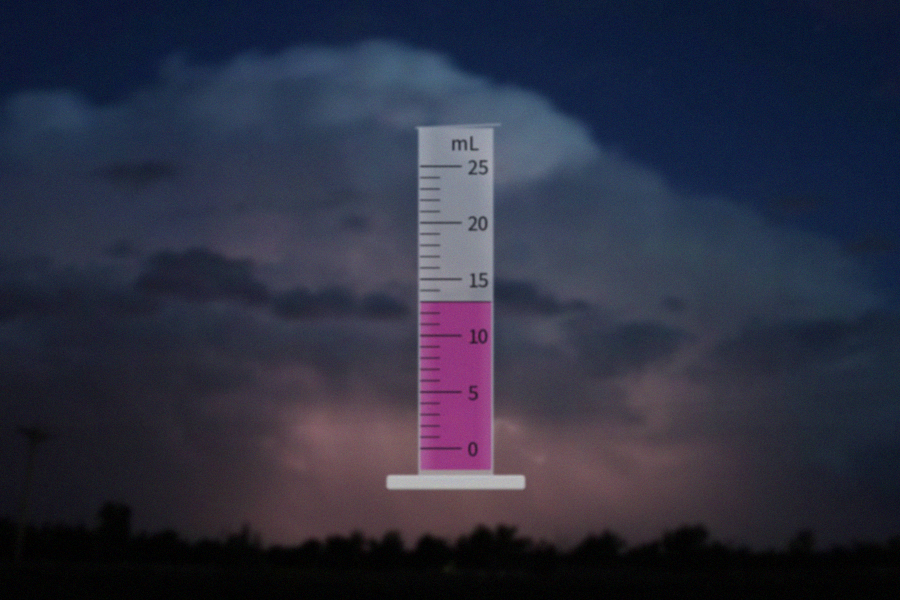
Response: 13
